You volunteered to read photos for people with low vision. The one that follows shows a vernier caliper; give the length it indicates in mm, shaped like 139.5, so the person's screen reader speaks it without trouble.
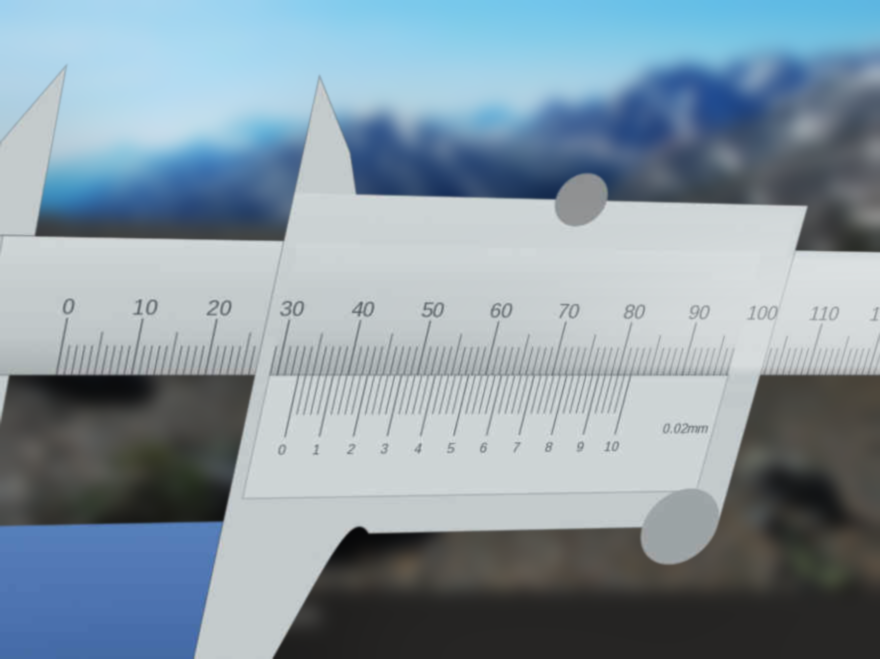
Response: 33.0
